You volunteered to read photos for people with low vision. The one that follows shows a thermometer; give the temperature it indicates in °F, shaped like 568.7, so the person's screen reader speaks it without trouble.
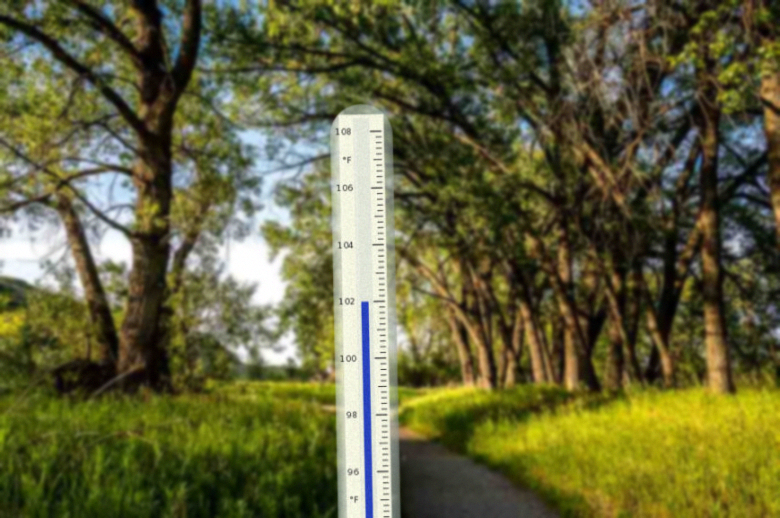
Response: 102
